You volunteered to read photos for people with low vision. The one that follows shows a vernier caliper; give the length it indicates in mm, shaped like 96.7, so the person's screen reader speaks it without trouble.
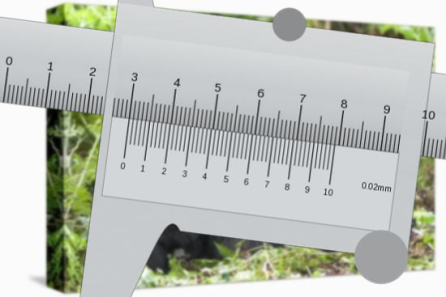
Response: 30.0
